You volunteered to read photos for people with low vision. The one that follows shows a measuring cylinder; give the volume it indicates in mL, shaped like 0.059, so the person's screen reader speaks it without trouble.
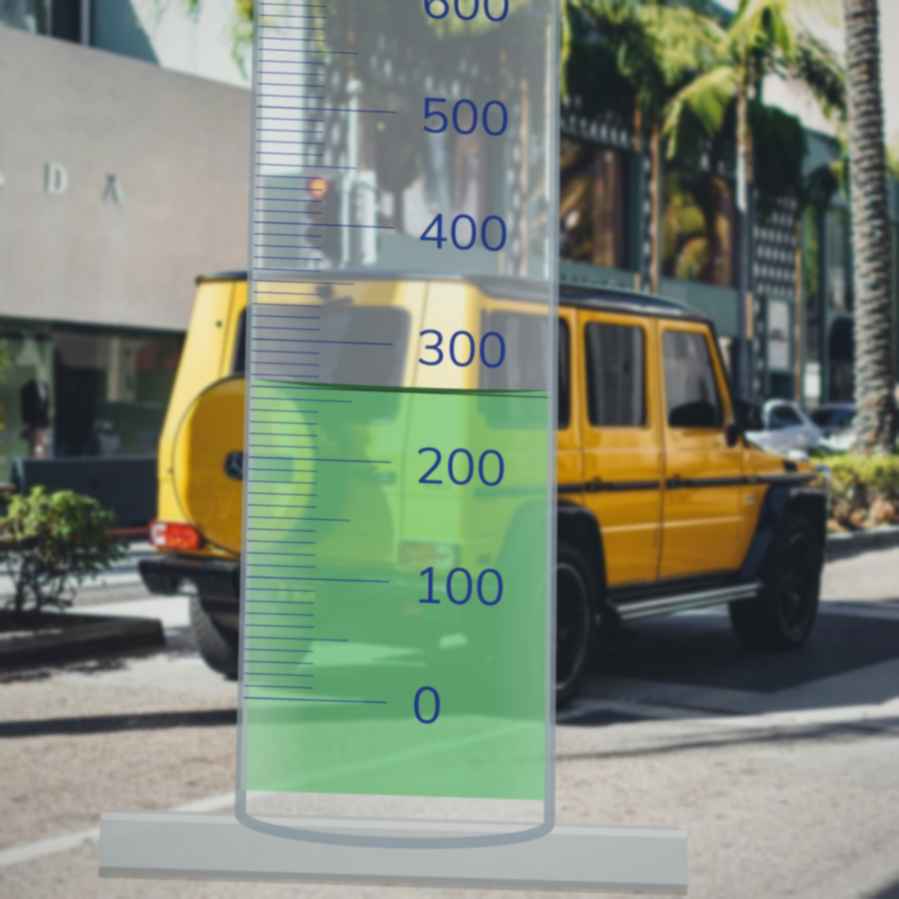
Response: 260
